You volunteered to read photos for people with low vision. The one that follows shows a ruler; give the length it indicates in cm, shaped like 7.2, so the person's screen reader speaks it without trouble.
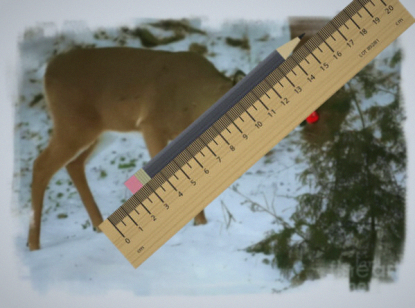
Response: 13.5
